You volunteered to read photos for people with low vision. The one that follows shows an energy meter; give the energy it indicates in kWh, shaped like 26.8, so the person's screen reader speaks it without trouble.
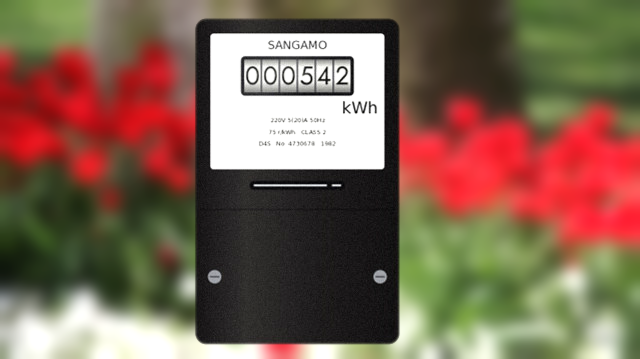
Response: 542
